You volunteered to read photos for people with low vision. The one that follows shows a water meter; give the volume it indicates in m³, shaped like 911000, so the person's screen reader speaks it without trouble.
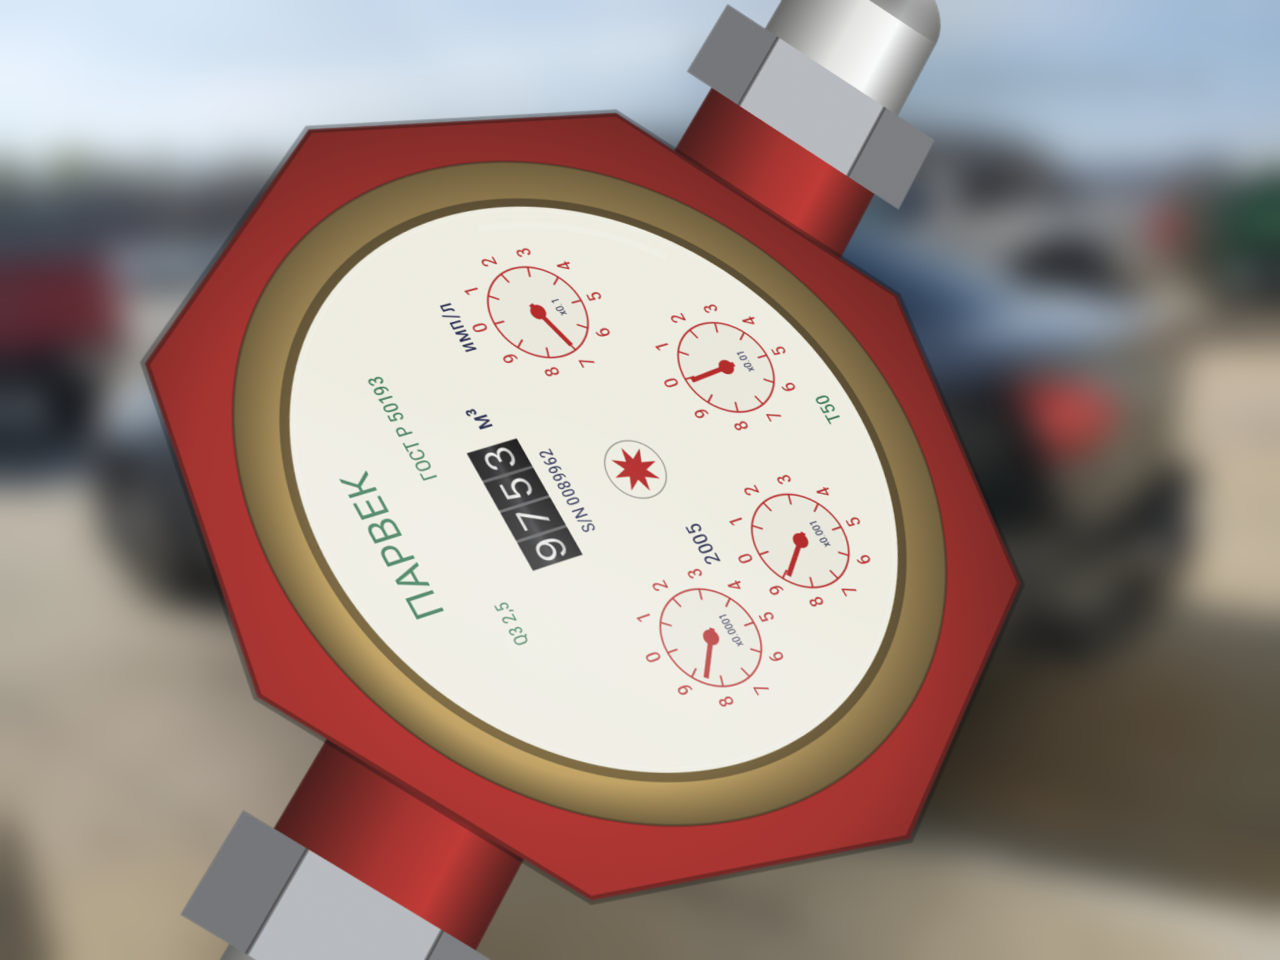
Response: 9753.6988
